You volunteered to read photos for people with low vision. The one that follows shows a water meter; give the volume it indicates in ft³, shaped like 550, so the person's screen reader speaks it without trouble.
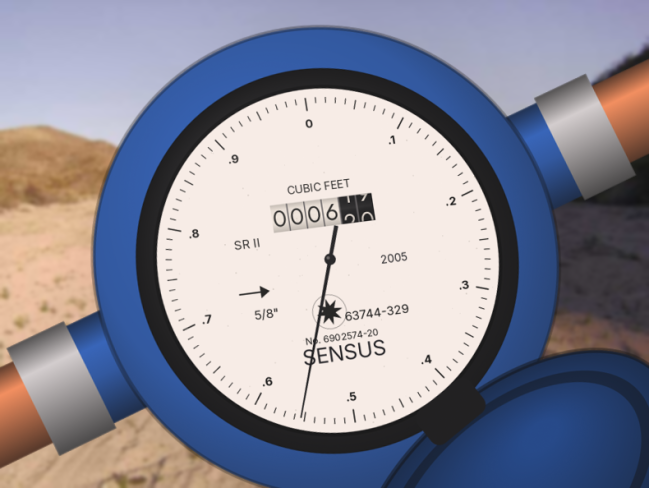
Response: 619.55
